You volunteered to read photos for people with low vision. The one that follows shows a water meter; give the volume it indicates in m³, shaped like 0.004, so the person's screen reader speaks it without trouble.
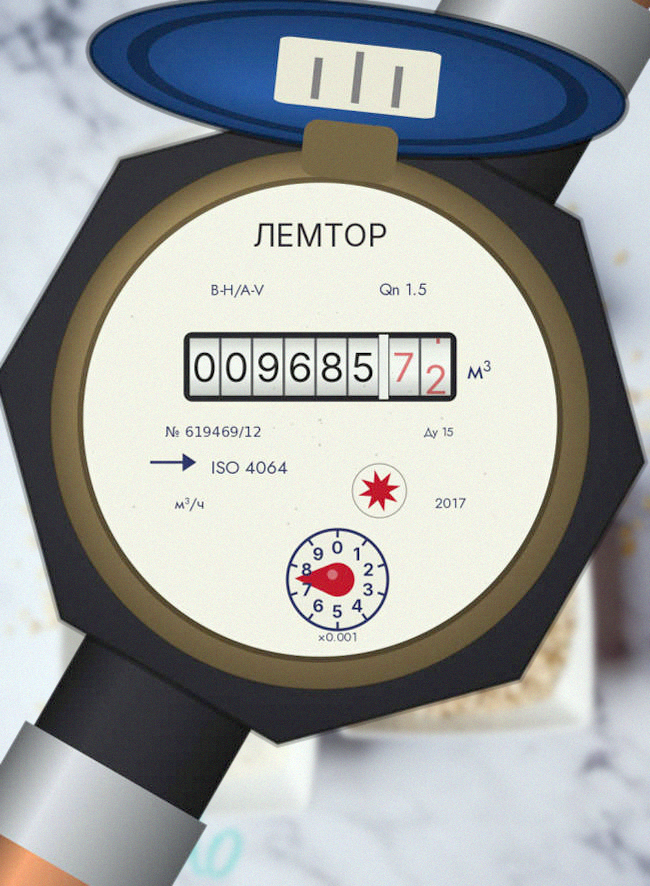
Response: 9685.717
